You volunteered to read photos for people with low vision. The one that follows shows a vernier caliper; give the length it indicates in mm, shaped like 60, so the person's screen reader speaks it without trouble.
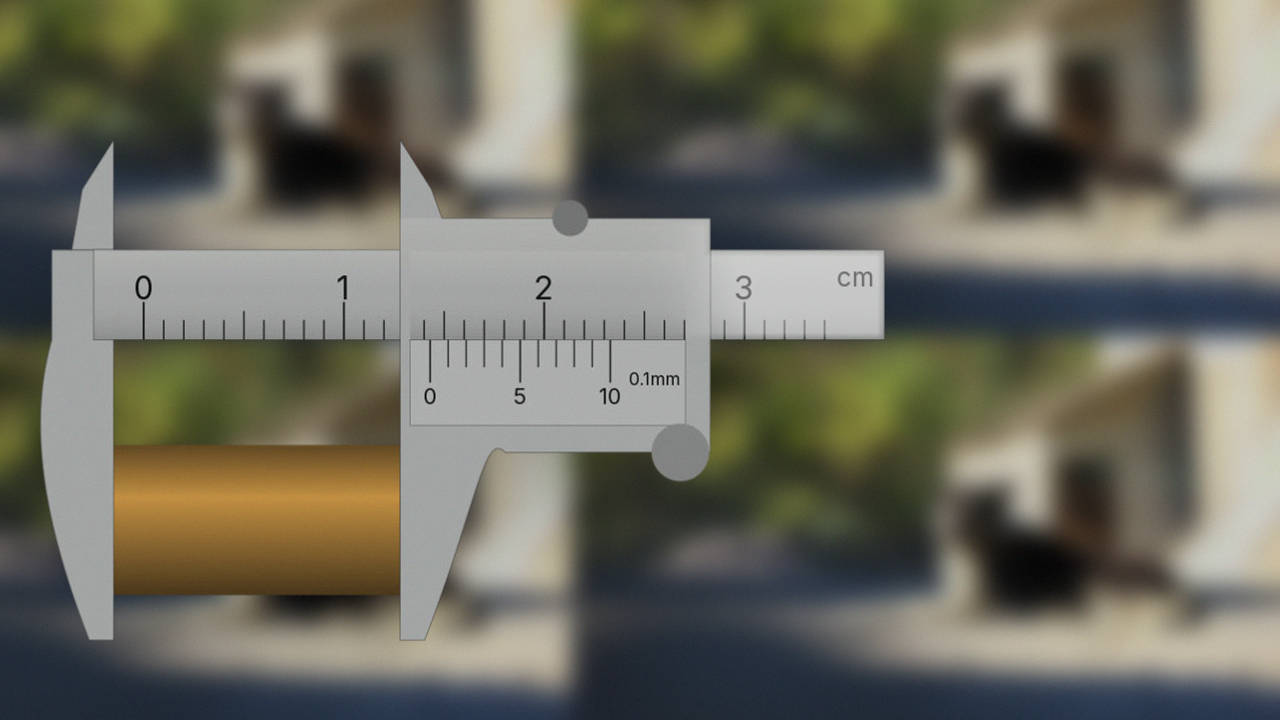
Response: 14.3
